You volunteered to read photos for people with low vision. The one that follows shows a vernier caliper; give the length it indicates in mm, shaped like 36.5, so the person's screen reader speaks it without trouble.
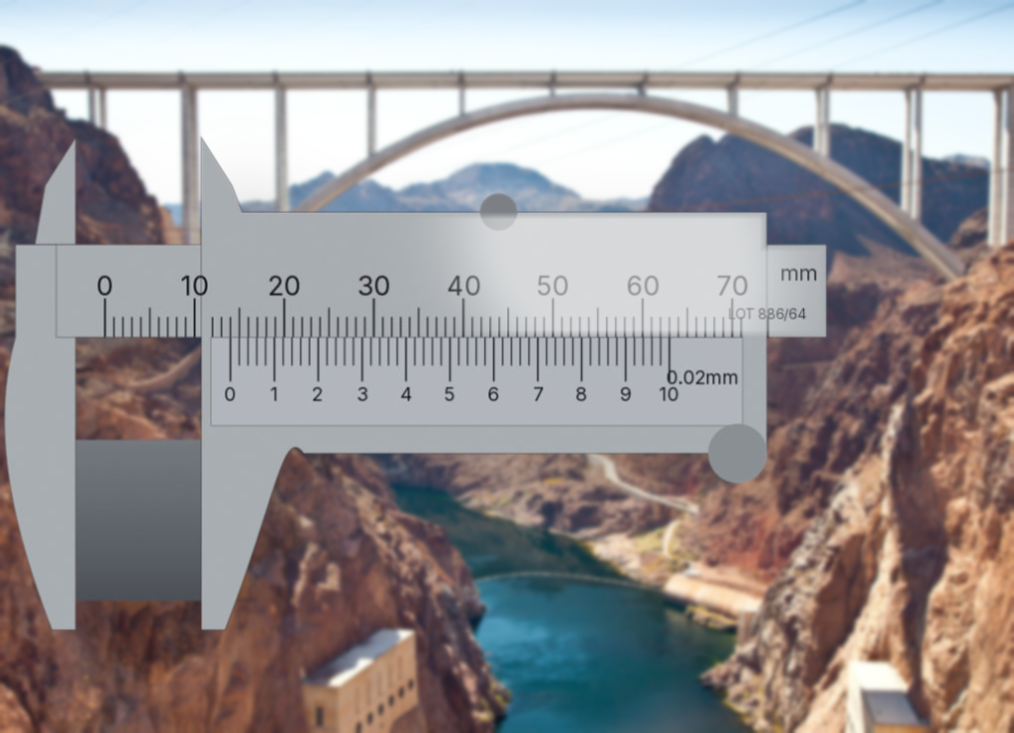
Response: 14.0
